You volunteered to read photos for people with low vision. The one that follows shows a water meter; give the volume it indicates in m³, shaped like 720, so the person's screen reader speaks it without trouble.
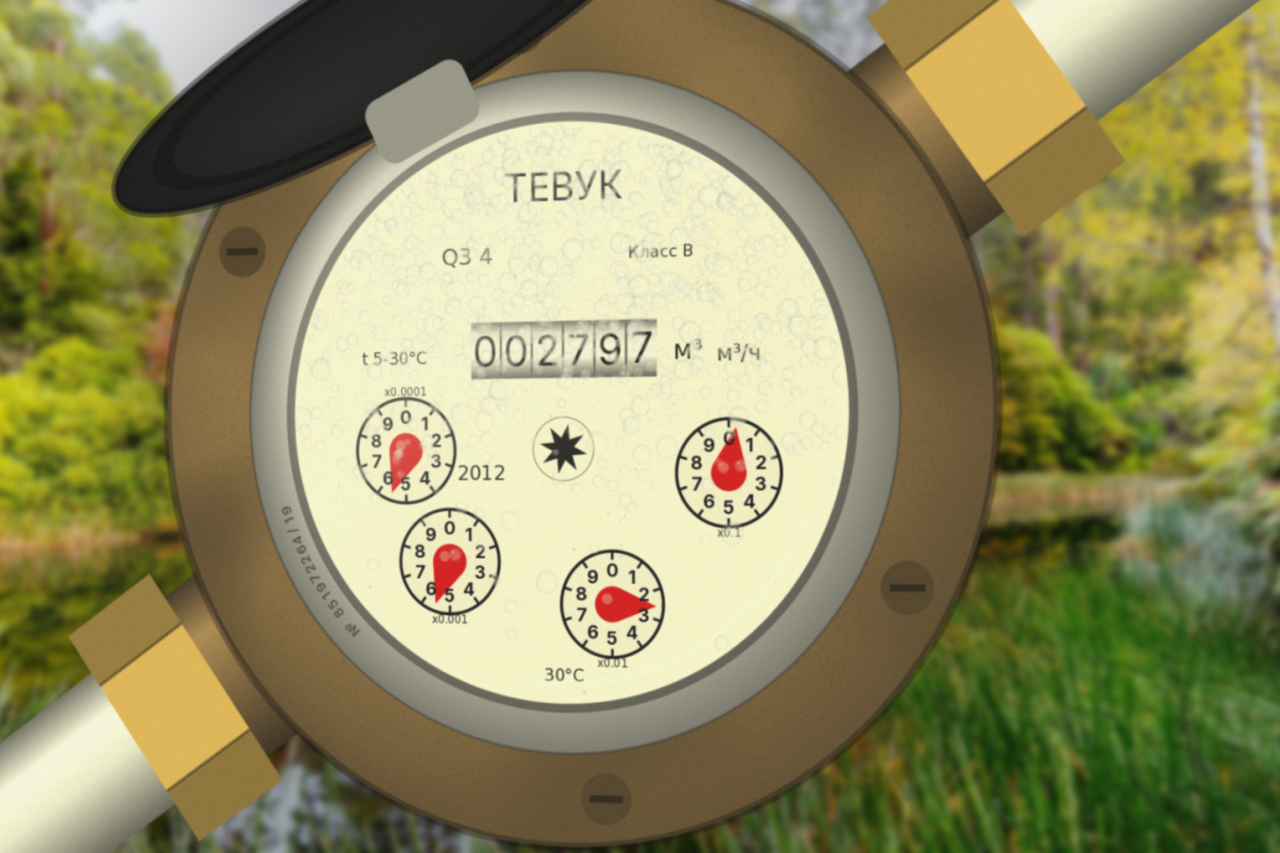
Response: 2797.0255
